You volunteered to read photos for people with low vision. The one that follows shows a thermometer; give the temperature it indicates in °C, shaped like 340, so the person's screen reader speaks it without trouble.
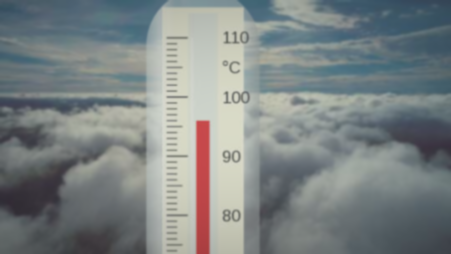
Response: 96
